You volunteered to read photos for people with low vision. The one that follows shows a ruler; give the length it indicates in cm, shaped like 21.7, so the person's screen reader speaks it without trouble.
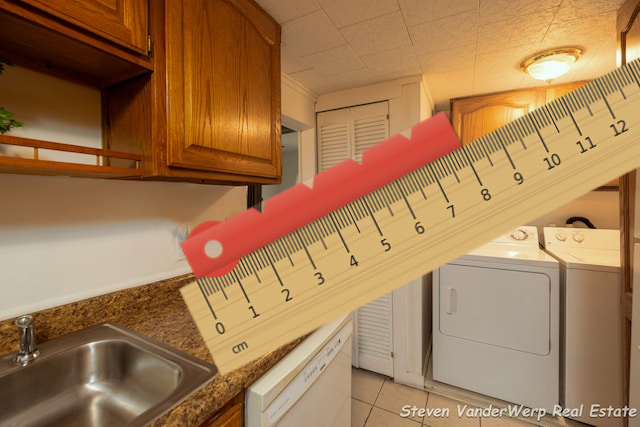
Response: 8
